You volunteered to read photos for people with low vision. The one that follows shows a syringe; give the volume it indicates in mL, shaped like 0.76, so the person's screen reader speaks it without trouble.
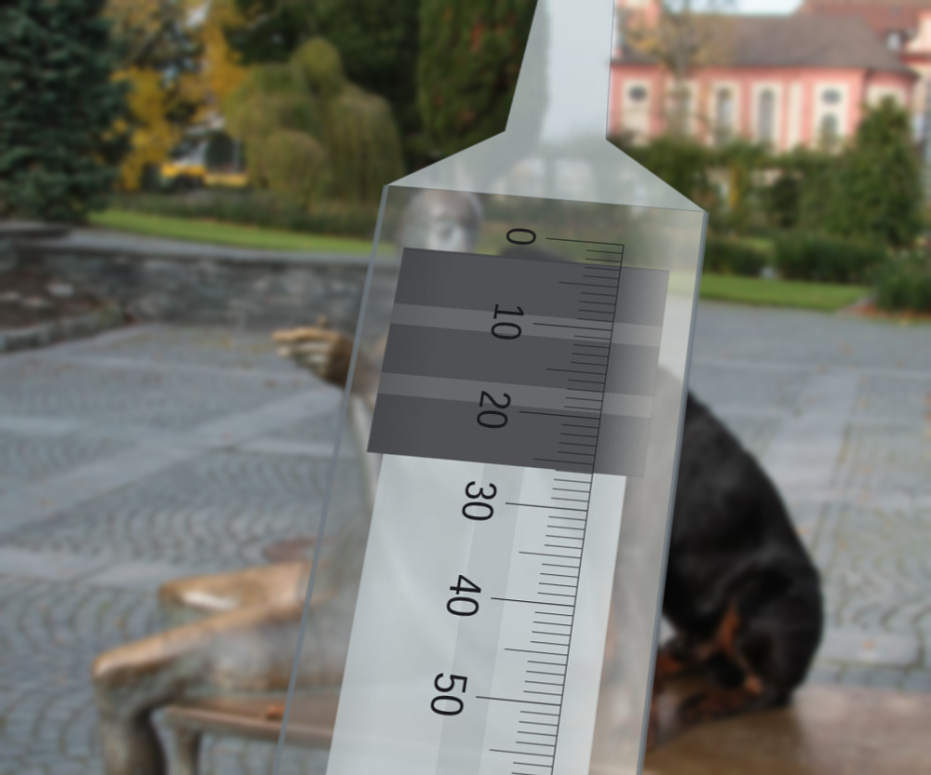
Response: 2.5
